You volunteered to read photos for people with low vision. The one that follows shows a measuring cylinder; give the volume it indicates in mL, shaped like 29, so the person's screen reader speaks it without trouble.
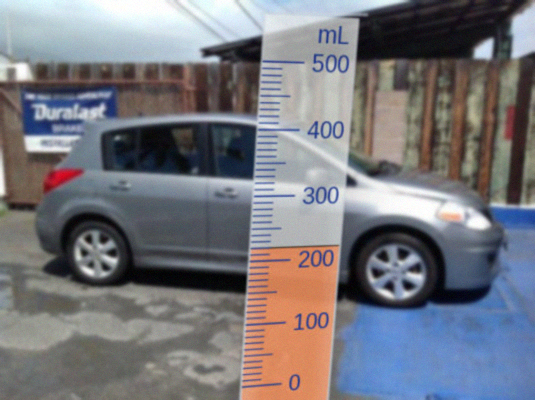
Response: 220
